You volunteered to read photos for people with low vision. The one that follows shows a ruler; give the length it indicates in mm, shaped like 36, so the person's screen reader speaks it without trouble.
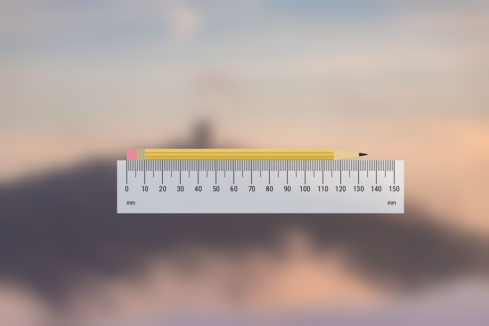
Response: 135
